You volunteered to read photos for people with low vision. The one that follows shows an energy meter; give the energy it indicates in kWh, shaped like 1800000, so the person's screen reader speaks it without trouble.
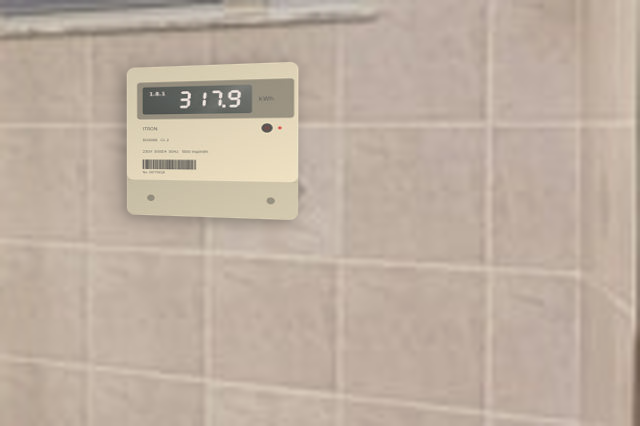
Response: 317.9
